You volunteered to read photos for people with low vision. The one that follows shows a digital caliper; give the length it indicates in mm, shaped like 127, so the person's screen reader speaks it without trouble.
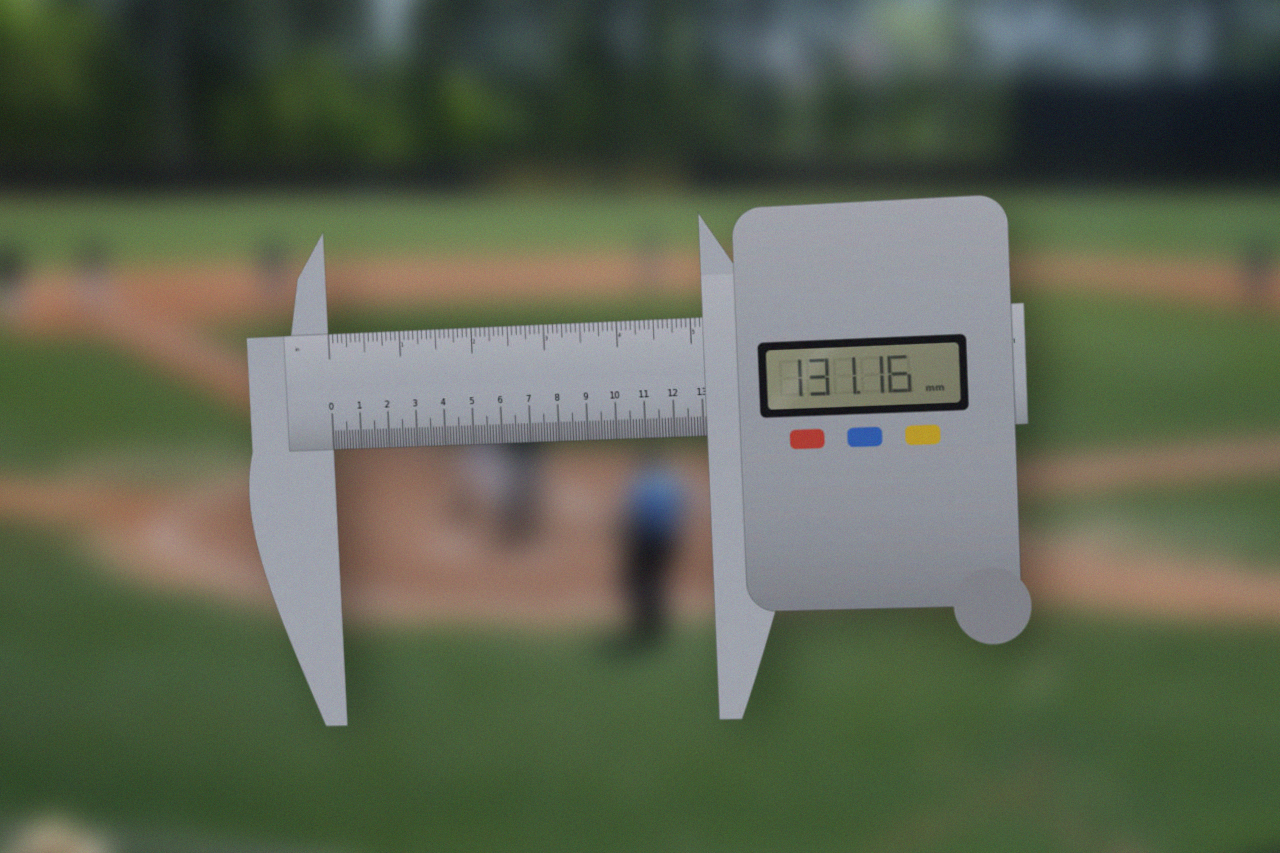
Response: 131.16
